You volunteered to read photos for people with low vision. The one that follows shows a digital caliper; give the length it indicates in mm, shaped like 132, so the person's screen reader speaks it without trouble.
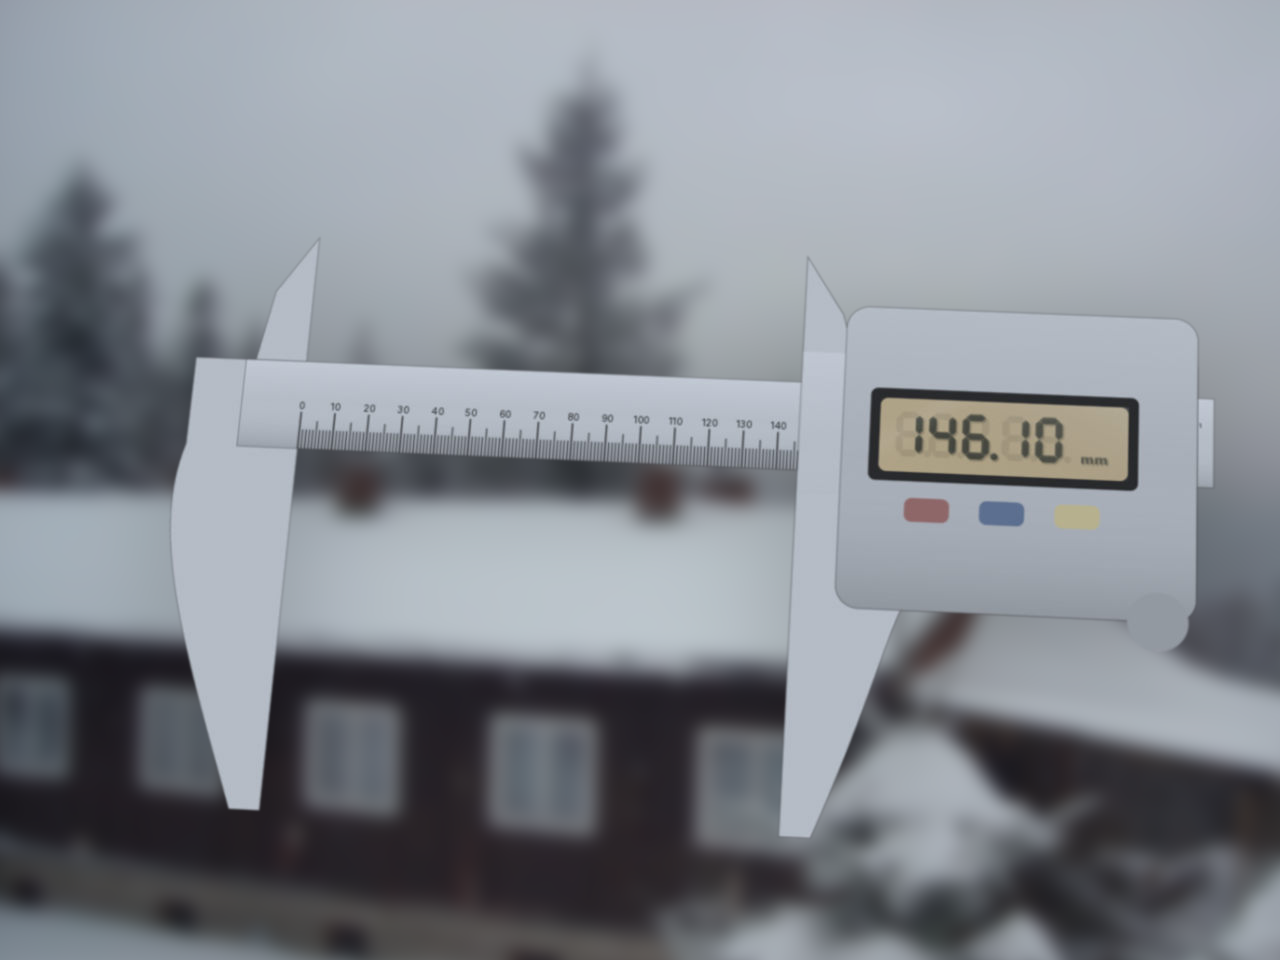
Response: 146.10
